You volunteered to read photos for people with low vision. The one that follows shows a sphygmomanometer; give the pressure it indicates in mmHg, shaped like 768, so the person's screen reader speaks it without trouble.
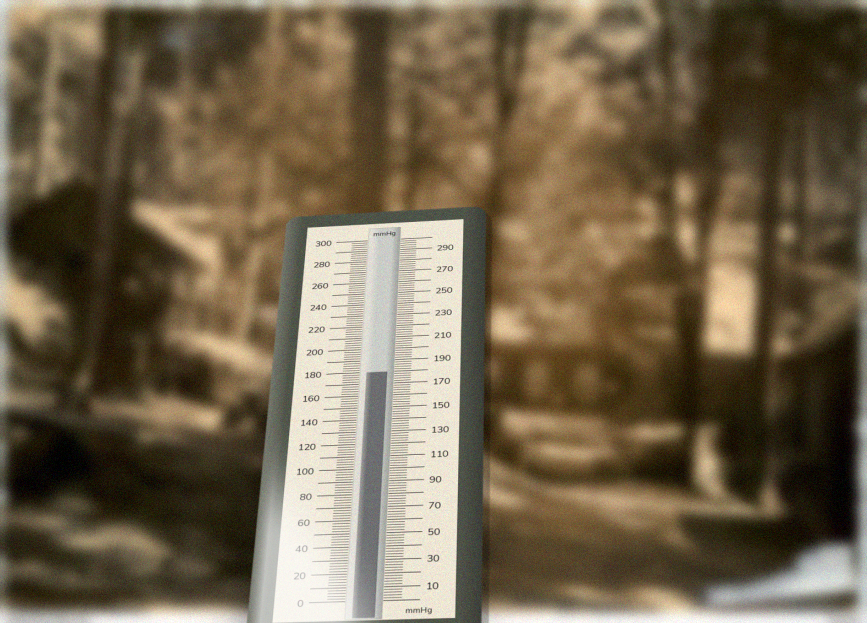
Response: 180
